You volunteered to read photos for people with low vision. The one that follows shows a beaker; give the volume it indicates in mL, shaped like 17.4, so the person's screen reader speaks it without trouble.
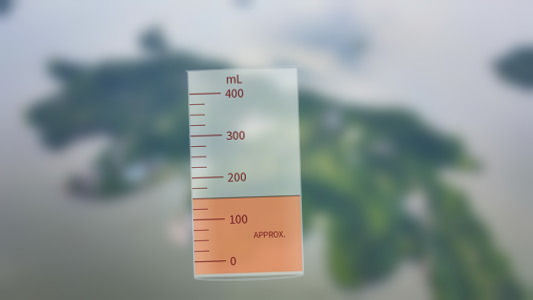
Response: 150
